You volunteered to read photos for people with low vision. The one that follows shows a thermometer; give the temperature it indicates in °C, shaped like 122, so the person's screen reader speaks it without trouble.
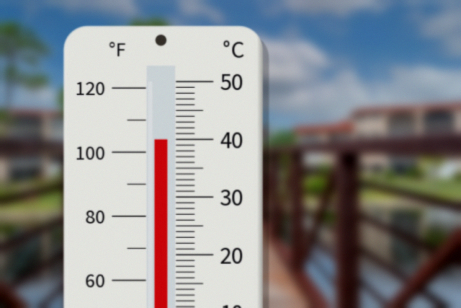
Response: 40
